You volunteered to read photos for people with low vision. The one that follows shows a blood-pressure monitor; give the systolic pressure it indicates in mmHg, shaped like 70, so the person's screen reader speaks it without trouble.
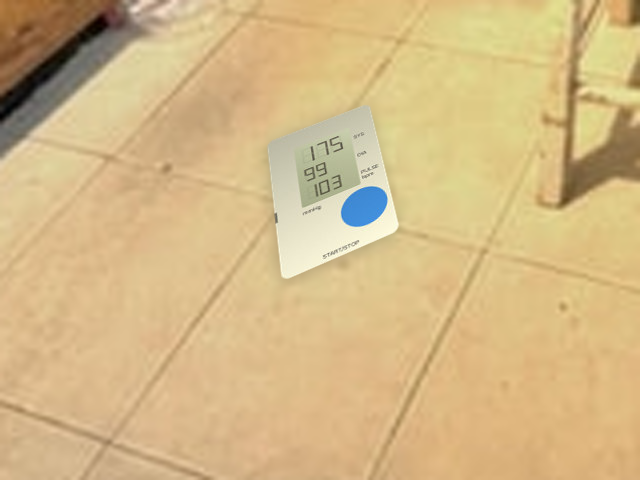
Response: 175
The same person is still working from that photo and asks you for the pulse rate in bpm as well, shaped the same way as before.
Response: 103
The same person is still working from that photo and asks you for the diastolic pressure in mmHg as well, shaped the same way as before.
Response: 99
